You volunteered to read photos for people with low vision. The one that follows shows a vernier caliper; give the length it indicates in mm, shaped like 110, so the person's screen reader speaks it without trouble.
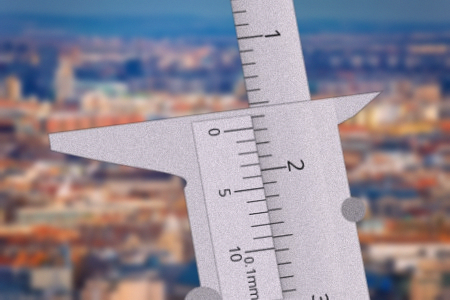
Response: 16.8
